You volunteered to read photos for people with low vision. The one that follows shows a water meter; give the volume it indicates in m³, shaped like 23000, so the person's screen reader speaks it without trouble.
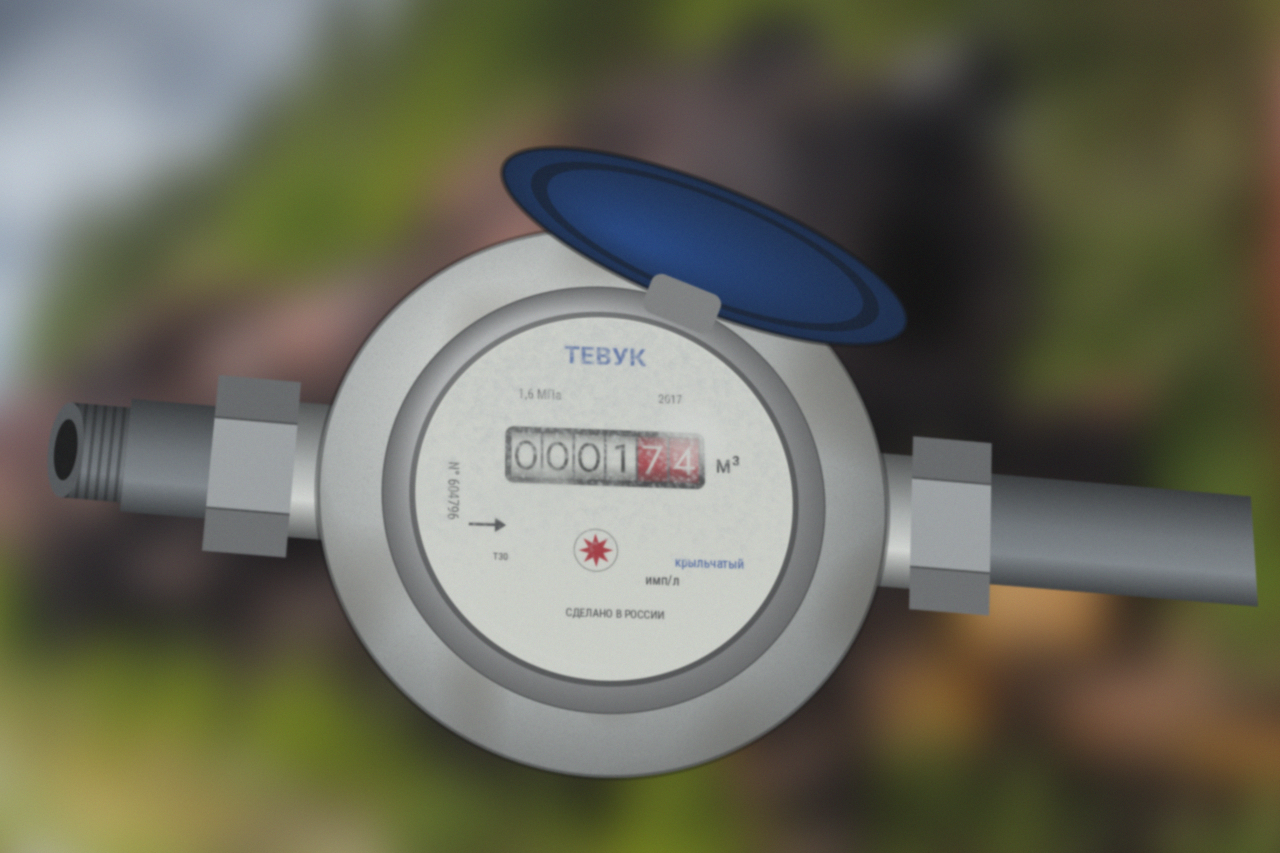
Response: 1.74
